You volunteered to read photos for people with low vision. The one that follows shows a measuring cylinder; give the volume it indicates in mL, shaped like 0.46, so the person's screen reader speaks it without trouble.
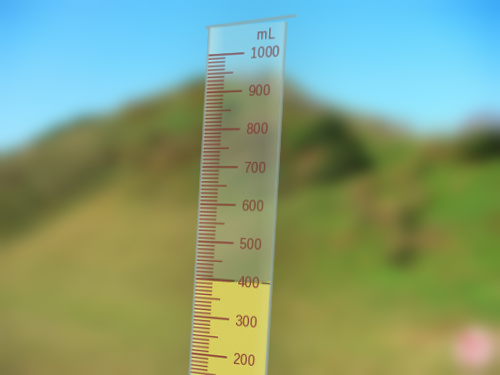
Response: 400
